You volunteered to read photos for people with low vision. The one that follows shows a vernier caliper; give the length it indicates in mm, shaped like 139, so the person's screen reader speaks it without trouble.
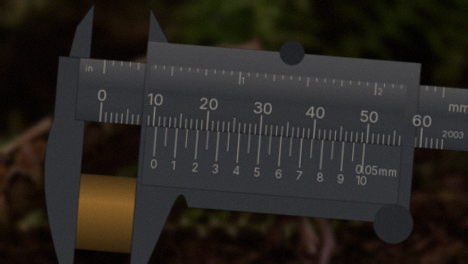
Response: 10.5
